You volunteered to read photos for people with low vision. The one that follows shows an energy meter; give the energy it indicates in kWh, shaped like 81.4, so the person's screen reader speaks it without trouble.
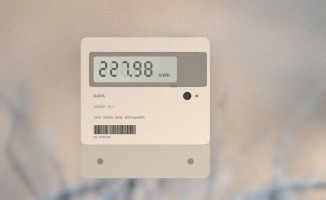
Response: 227.98
